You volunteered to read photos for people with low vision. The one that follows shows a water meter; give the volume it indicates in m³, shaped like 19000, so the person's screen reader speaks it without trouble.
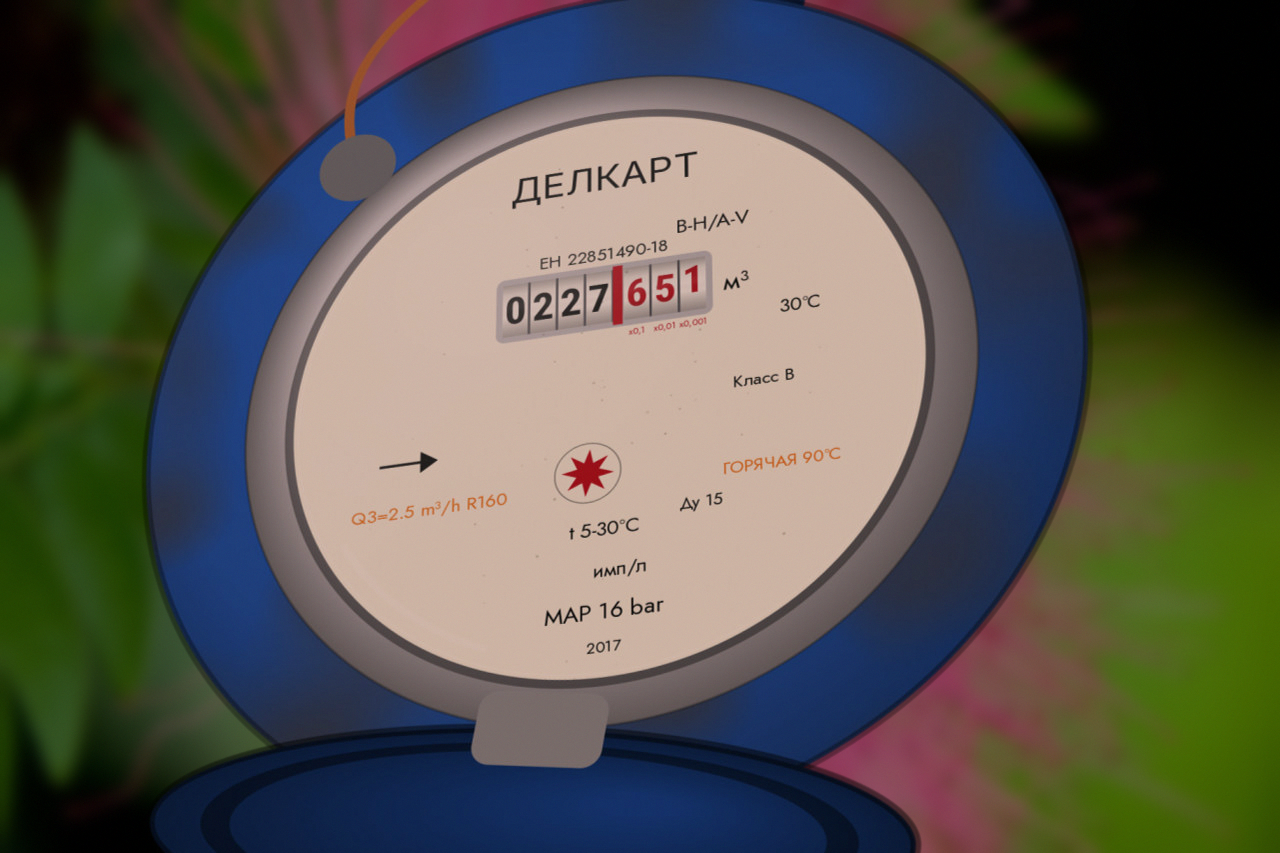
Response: 227.651
